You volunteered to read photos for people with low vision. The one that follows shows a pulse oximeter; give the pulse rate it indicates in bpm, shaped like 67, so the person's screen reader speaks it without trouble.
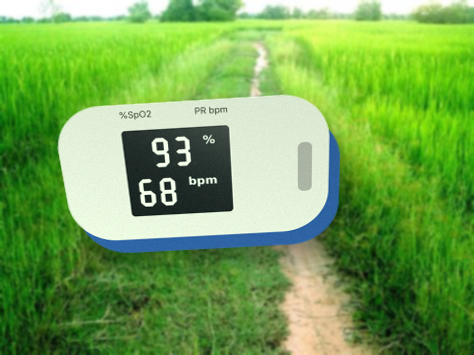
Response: 68
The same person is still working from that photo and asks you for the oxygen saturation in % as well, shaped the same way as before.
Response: 93
